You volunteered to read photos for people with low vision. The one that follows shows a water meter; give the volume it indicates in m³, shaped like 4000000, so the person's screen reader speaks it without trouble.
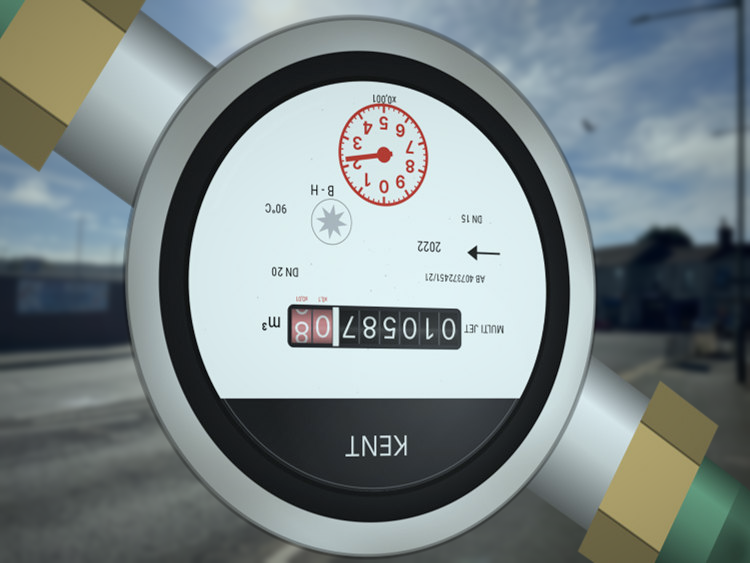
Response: 10587.082
